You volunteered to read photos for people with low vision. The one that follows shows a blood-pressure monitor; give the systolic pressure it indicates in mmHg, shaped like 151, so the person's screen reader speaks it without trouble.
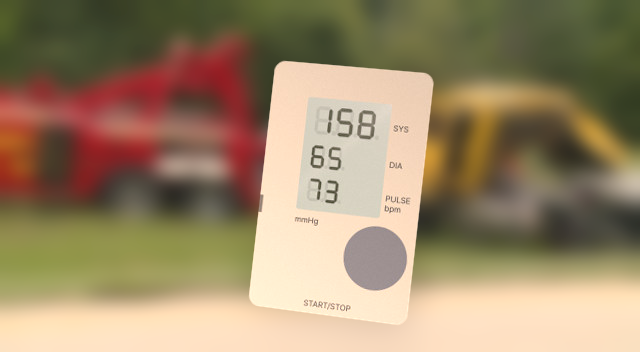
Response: 158
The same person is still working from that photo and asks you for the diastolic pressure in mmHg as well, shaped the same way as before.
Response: 65
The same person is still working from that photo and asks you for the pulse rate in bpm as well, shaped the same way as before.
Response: 73
